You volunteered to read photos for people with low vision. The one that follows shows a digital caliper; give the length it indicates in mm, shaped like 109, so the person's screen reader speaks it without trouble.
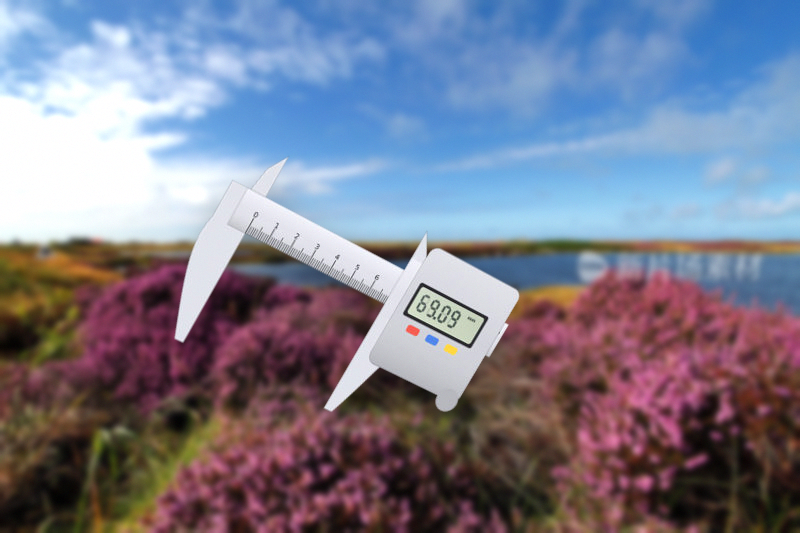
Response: 69.09
